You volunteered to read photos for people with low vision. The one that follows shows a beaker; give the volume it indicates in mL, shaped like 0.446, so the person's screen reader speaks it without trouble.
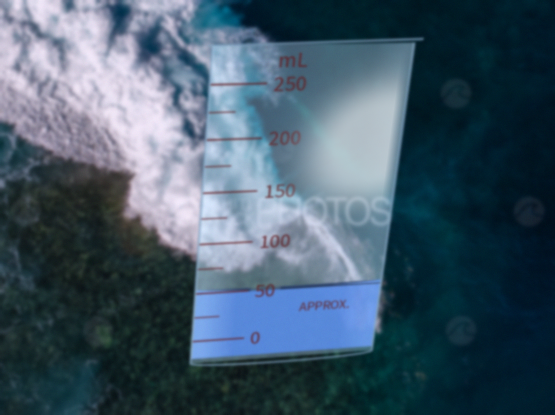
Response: 50
